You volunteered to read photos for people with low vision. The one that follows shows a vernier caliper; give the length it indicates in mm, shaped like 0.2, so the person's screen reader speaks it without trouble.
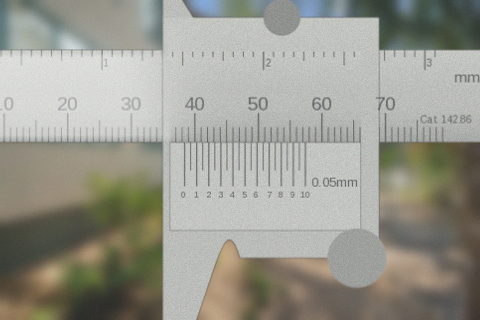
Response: 38.4
